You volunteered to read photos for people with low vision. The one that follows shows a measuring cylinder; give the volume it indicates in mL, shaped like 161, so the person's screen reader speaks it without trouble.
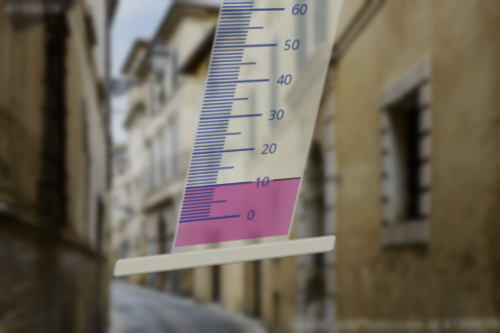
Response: 10
